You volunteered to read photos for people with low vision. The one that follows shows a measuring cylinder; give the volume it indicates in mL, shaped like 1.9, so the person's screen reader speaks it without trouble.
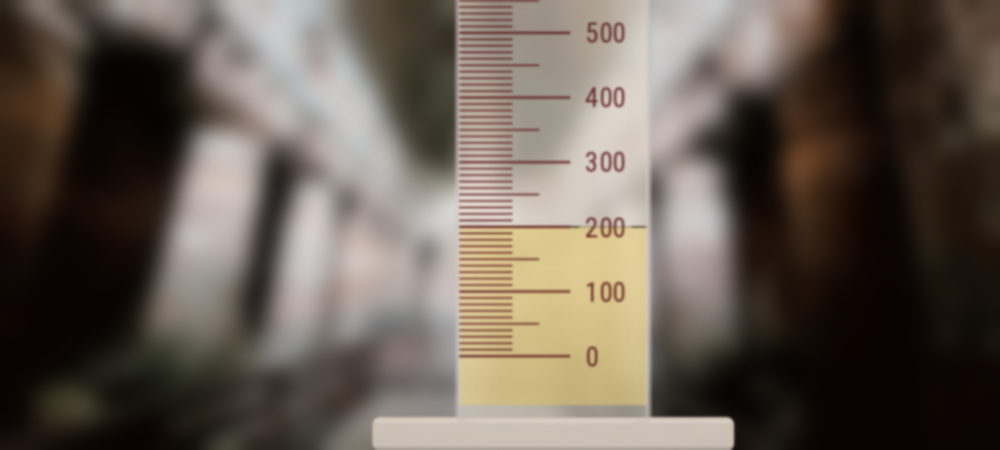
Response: 200
